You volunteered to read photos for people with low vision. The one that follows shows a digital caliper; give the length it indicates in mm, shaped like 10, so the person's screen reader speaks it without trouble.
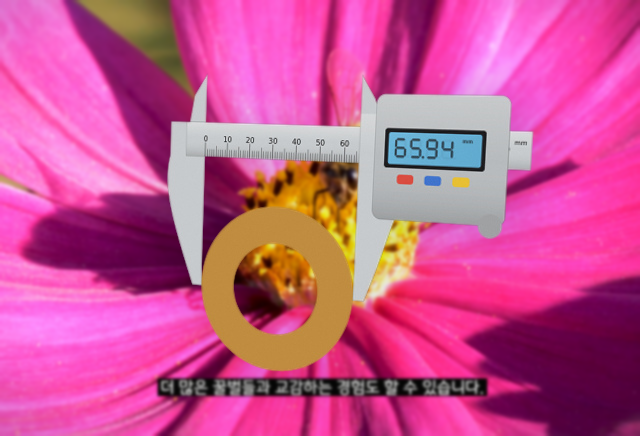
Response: 65.94
